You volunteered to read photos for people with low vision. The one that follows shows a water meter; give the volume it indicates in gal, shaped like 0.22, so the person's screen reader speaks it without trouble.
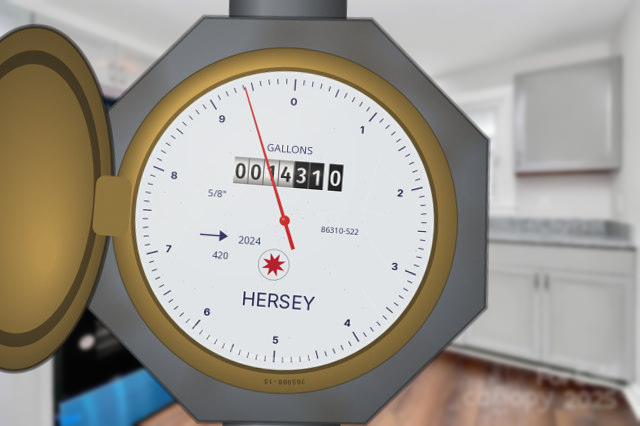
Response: 14309.4
